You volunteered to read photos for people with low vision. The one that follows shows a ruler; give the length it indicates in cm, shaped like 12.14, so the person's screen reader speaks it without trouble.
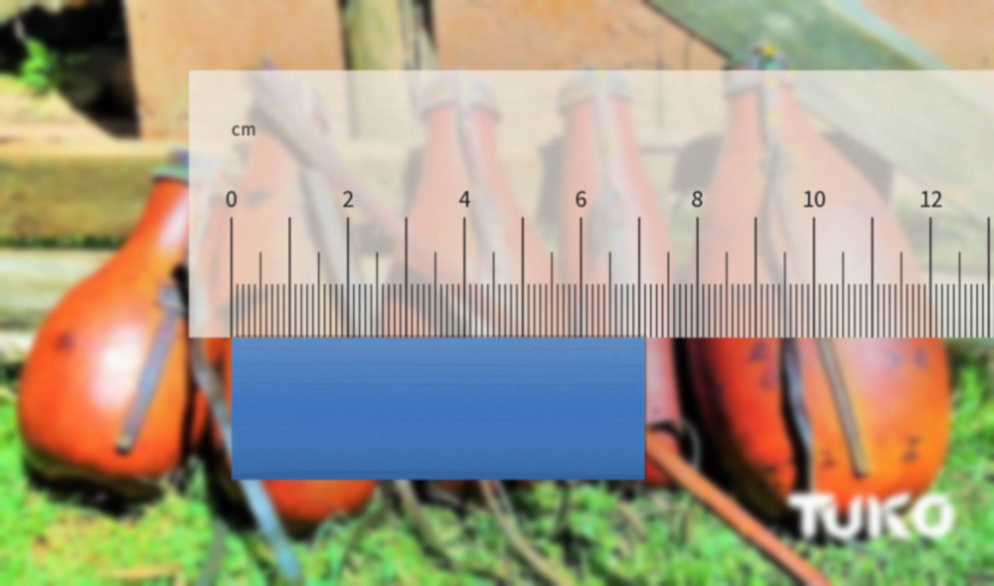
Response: 7.1
